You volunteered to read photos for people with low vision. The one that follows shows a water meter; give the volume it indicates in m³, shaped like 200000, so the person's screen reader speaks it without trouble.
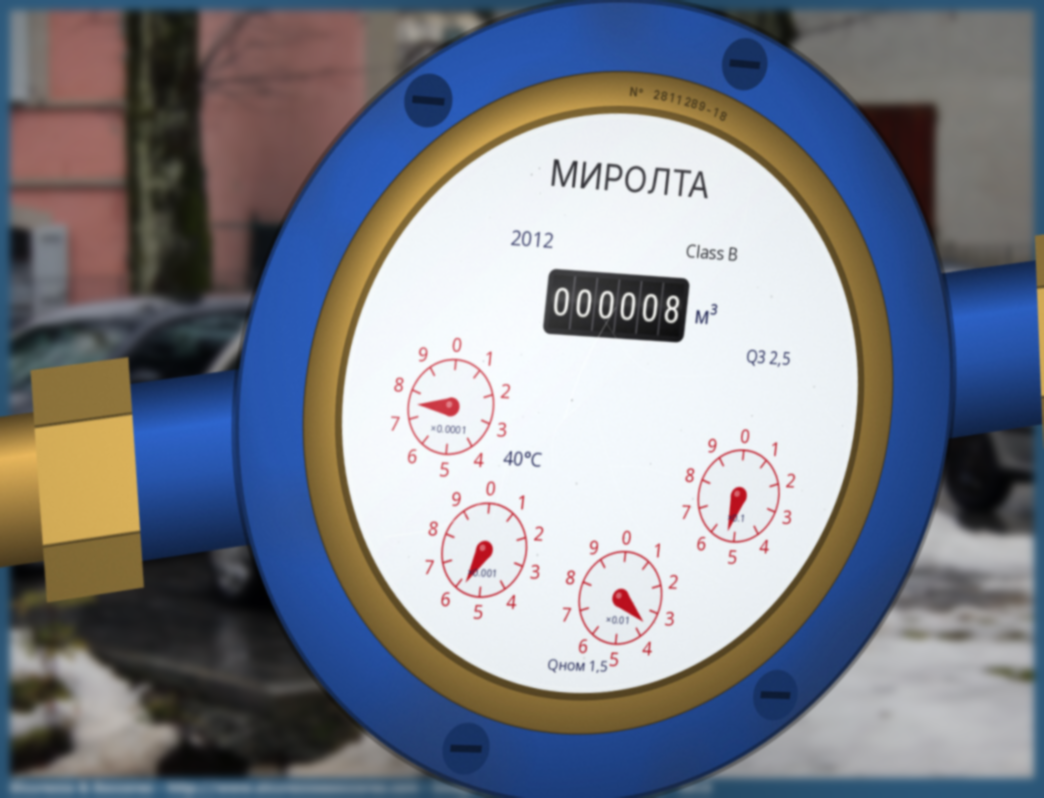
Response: 8.5357
